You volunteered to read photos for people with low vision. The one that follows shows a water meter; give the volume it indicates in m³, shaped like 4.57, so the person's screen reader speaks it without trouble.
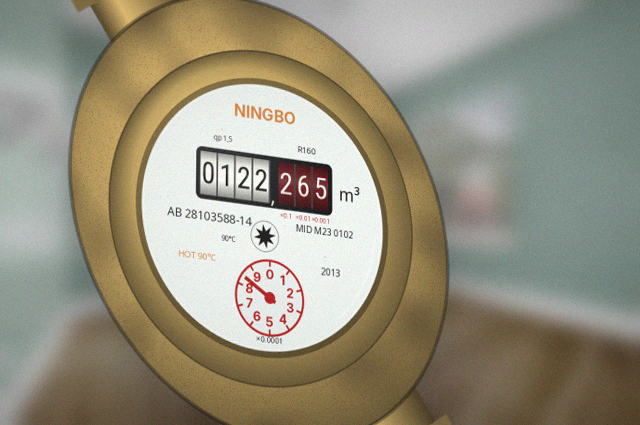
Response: 122.2658
